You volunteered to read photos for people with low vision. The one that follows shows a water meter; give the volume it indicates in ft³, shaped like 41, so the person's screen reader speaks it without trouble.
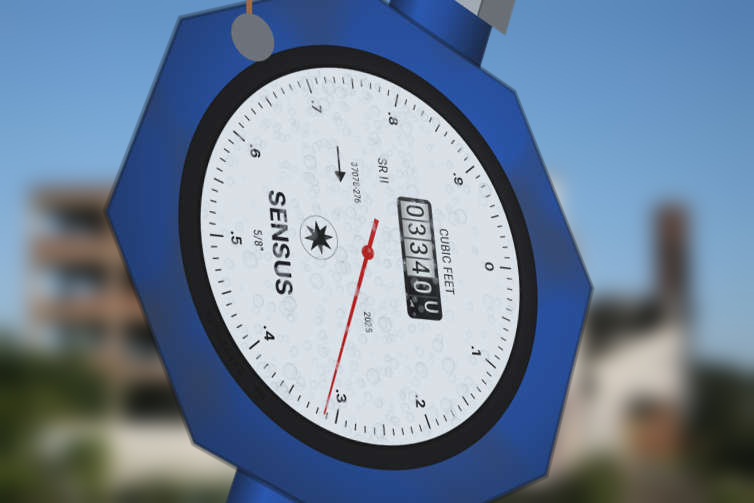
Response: 33400.31
